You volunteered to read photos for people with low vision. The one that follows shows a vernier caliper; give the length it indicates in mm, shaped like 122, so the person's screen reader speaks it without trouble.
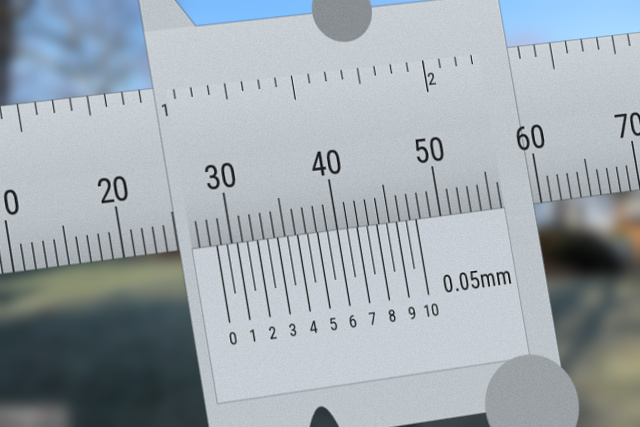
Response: 28.6
